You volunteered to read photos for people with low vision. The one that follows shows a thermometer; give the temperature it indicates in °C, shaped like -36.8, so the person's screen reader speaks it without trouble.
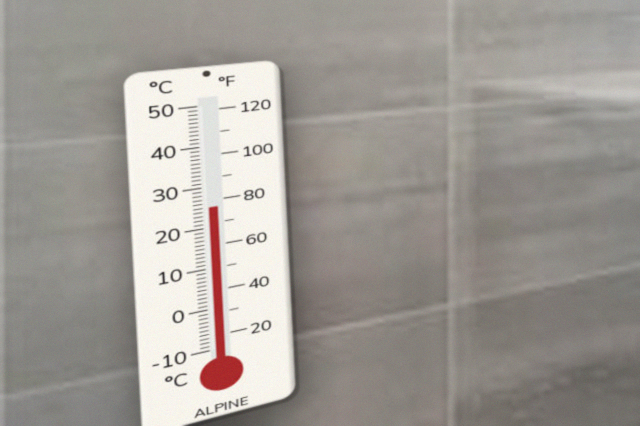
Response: 25
